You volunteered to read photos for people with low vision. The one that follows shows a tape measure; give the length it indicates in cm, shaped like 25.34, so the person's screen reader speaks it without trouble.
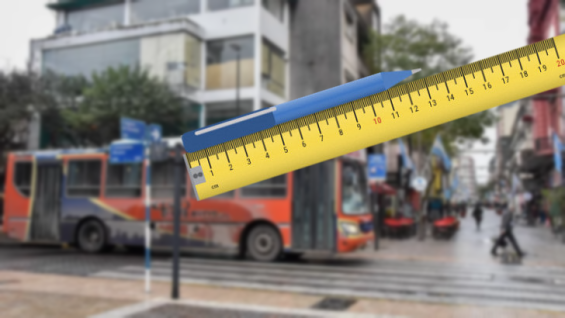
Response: 13
